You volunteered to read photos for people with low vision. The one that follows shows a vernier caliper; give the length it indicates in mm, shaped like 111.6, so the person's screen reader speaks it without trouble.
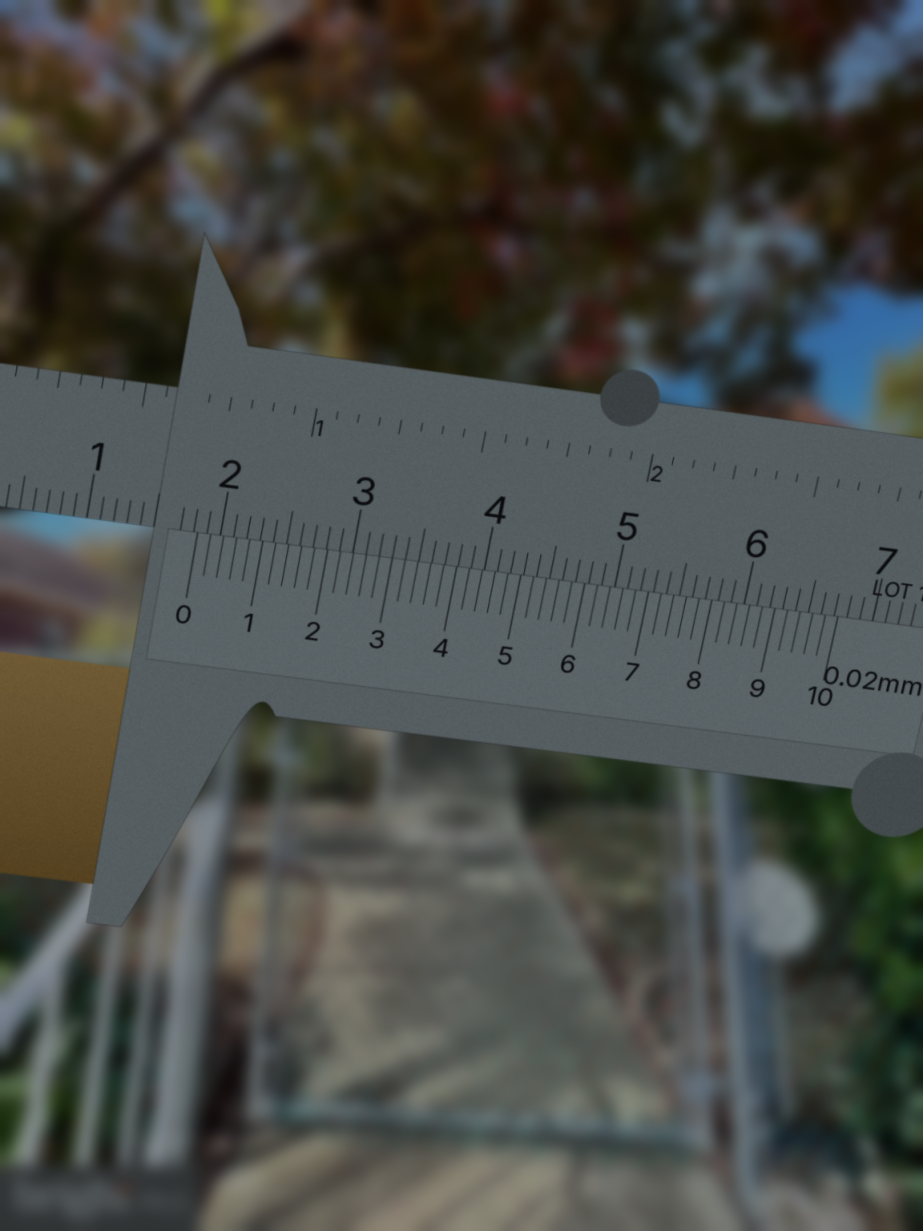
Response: 18.3
